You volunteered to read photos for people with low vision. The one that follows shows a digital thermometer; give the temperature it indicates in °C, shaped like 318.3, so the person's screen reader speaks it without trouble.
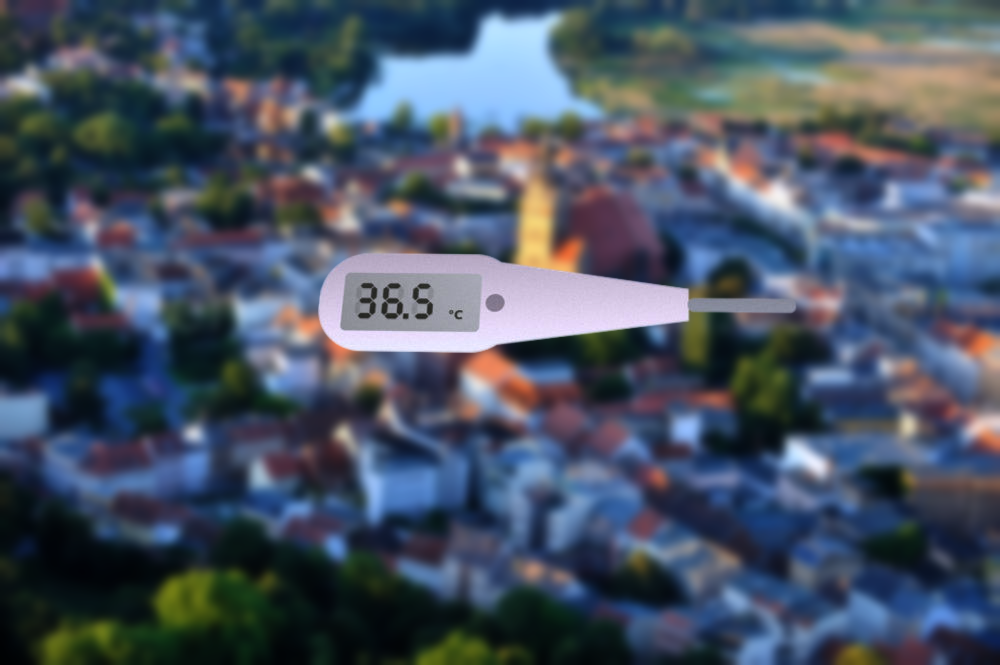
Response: 36.5
